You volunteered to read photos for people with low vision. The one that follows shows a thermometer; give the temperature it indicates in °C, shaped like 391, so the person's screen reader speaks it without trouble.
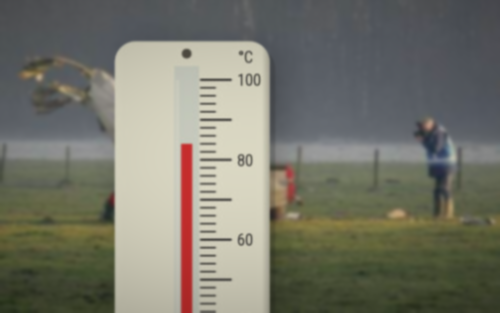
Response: 84
